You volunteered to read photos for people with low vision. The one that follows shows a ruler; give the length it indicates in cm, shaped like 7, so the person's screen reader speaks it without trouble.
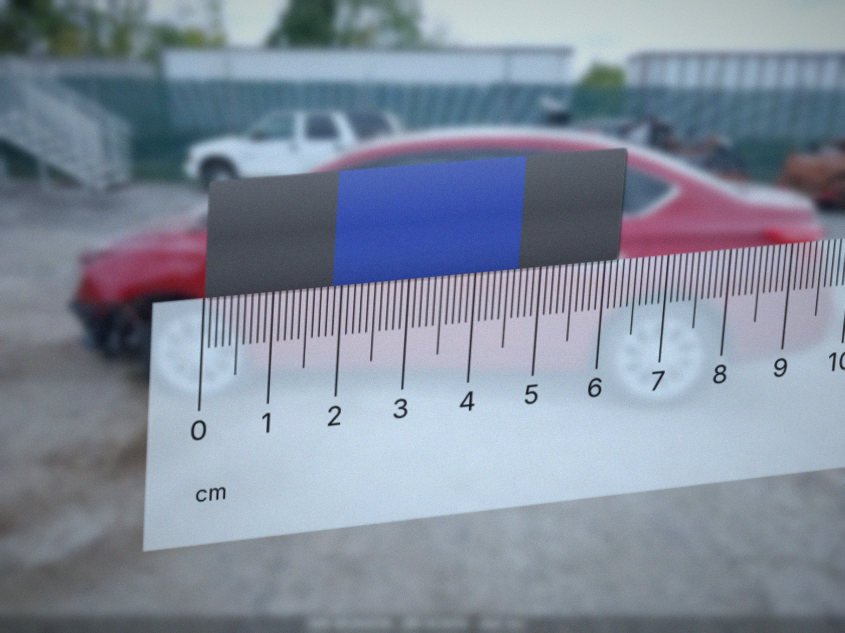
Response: 6.2
